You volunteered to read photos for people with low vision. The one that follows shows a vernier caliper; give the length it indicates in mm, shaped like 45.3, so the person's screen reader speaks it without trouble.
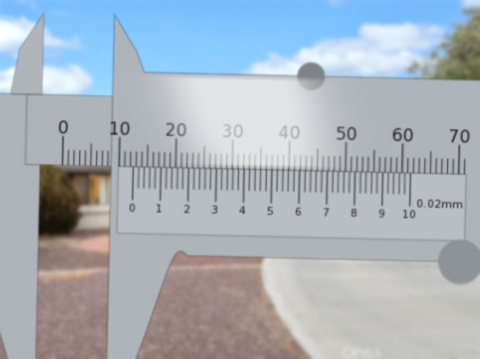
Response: 12.5
